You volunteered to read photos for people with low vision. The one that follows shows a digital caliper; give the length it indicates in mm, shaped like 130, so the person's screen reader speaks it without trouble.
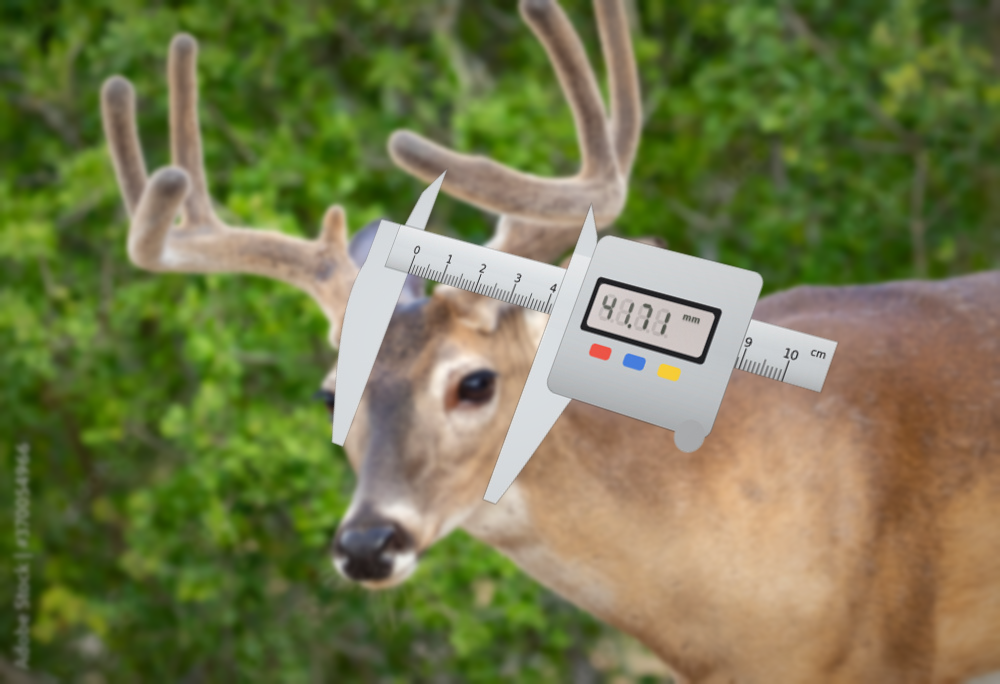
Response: 41.71
